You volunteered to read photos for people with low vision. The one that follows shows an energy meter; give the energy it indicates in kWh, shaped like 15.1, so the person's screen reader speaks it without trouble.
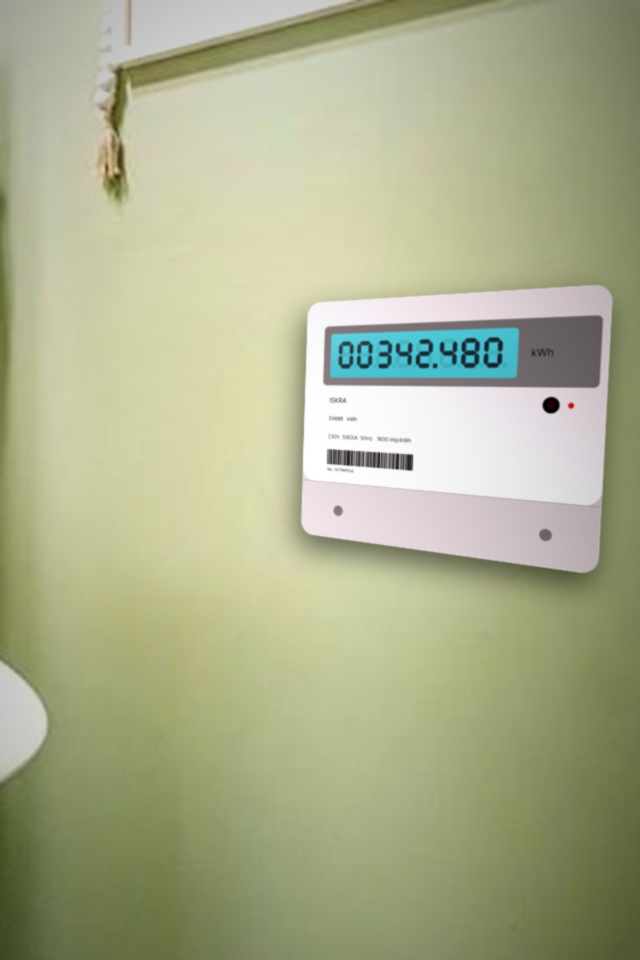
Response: 342.480
